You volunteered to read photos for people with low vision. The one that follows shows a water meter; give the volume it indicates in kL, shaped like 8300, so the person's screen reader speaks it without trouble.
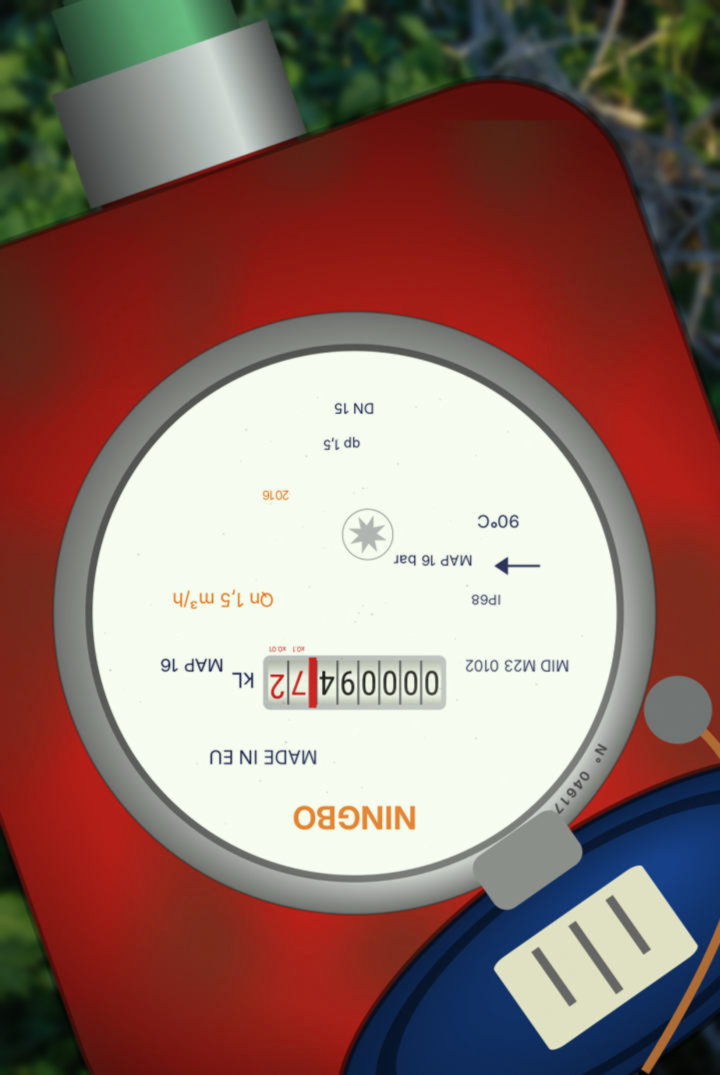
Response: 94.72
